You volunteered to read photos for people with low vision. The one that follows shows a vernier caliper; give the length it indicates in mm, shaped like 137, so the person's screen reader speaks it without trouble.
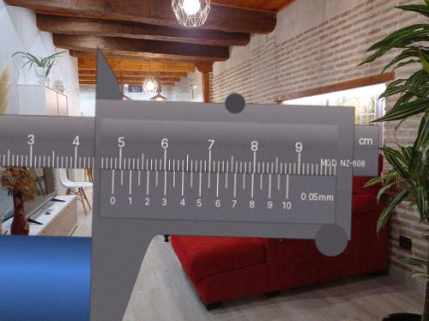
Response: 48.5
